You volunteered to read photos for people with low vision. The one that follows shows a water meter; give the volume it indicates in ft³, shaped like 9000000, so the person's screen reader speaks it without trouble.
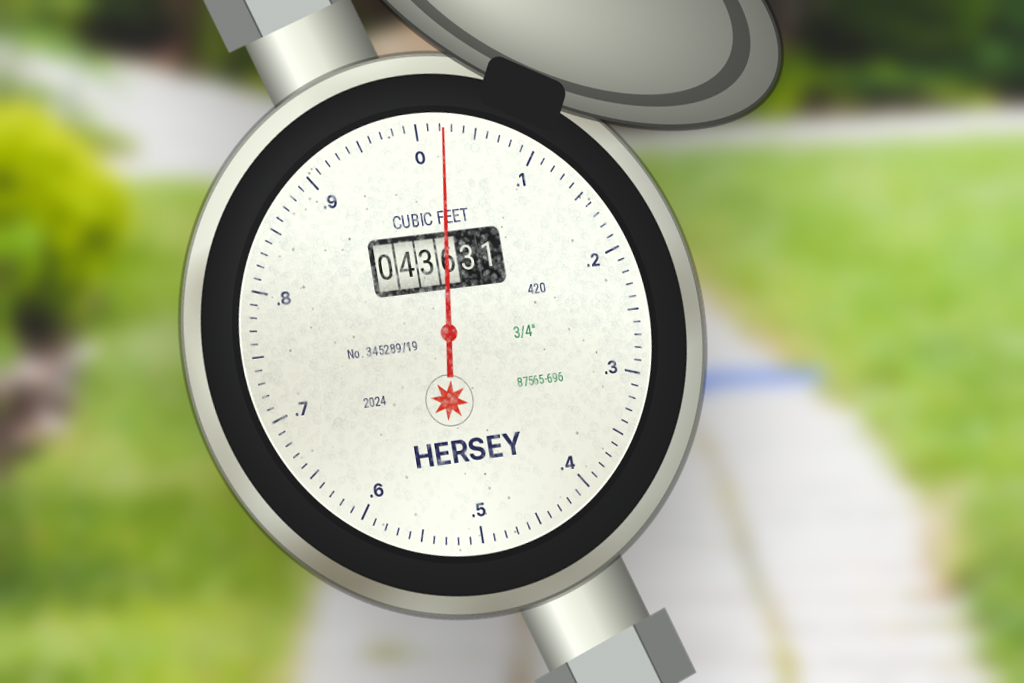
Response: 43631.02
